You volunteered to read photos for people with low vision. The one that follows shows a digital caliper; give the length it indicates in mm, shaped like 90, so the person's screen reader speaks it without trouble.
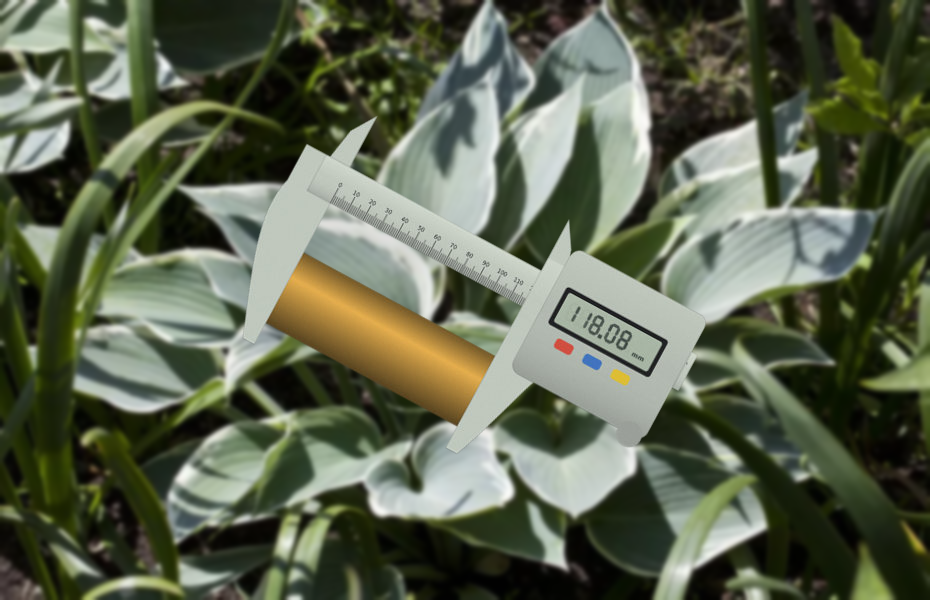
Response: 118.08
